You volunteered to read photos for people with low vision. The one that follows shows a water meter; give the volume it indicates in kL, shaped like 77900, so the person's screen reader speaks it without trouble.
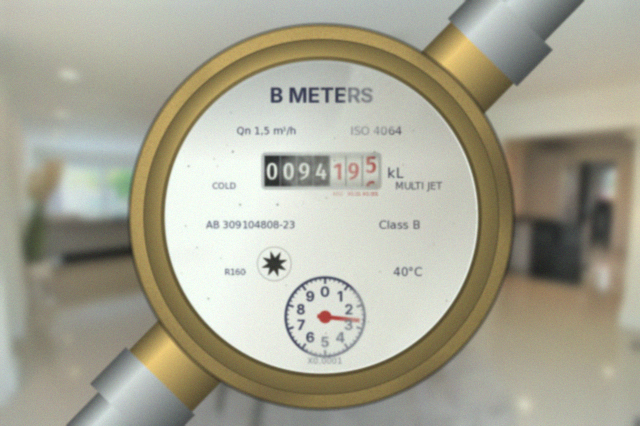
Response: 94.1952
